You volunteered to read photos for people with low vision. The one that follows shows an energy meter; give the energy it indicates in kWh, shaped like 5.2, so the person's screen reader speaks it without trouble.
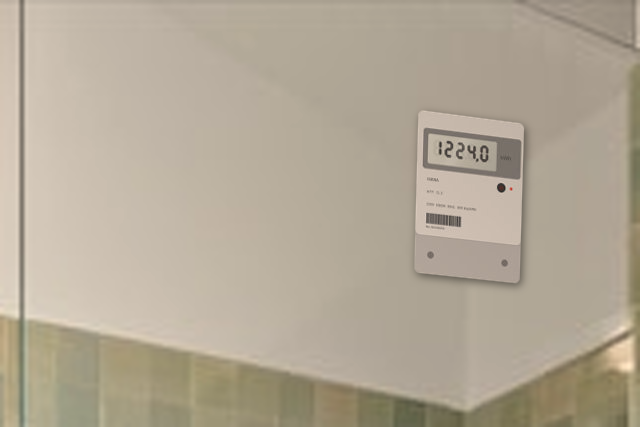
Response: 1224.0
